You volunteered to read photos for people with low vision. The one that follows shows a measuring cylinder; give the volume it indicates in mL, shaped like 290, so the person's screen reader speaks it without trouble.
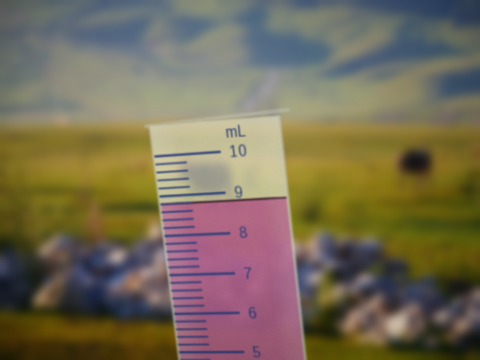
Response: 8.8
